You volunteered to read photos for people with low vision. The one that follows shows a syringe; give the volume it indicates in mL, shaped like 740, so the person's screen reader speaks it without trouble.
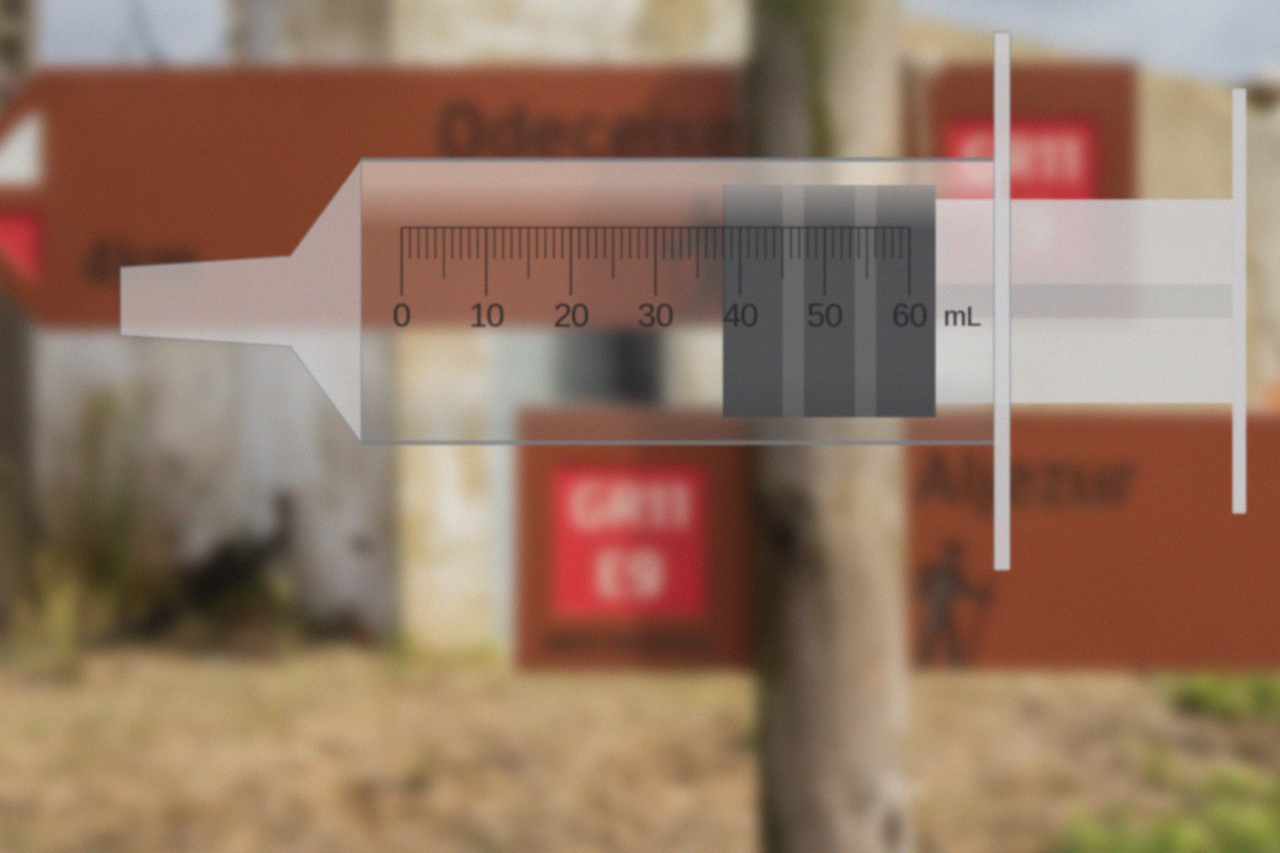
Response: 38
